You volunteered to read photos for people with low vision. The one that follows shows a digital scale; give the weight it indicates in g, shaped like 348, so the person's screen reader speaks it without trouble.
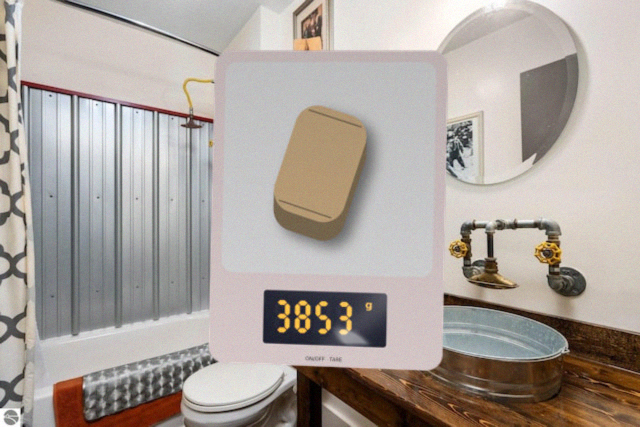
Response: 3853
